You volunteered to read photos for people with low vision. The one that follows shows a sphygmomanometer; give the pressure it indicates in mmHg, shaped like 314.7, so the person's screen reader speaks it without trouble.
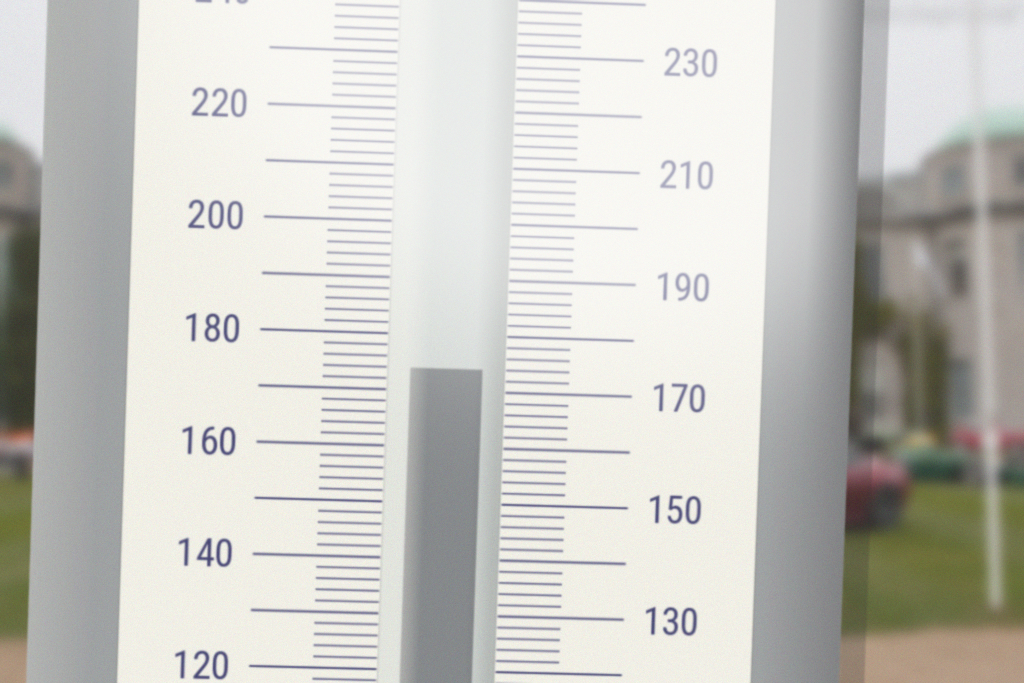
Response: 174
